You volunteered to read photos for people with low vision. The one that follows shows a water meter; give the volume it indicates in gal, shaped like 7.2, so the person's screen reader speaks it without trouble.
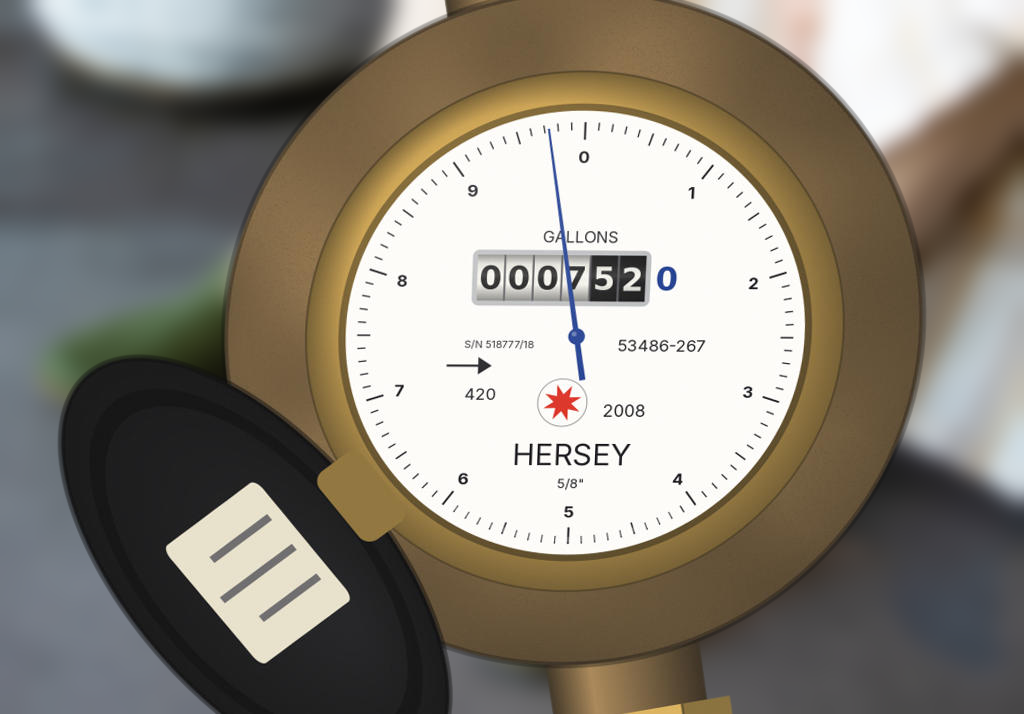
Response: 7519.7
